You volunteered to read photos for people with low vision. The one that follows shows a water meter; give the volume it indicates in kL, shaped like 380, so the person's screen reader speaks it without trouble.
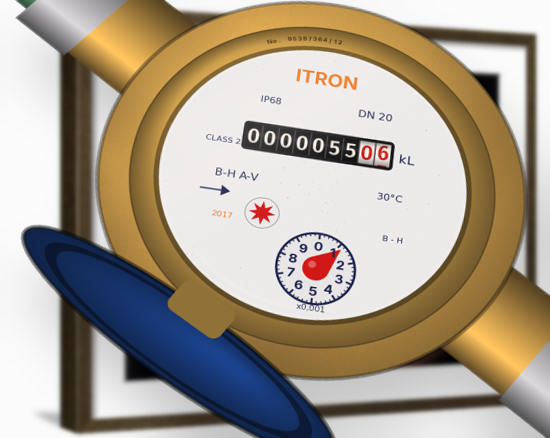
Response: 55.061
